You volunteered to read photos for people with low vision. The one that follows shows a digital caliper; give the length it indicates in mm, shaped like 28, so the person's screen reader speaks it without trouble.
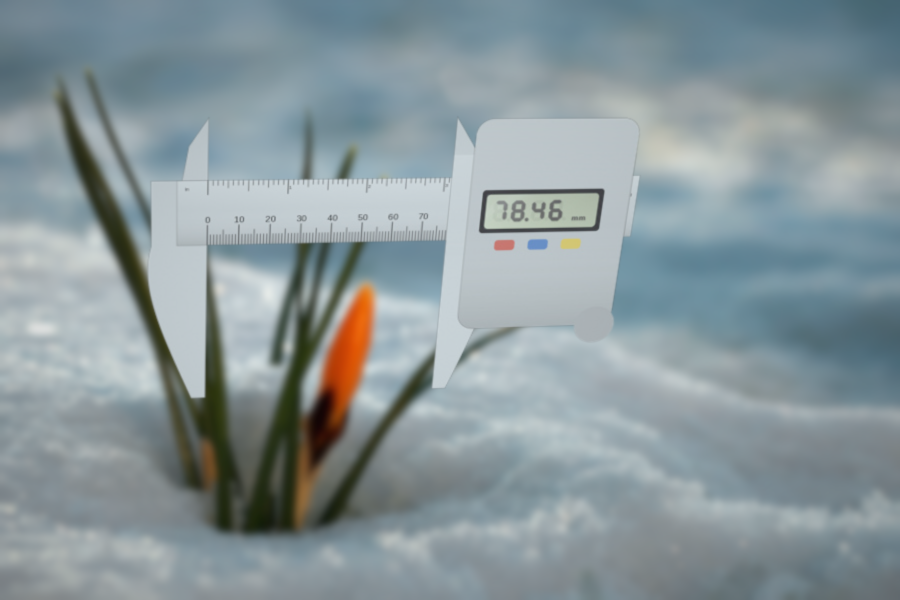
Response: 78.46
